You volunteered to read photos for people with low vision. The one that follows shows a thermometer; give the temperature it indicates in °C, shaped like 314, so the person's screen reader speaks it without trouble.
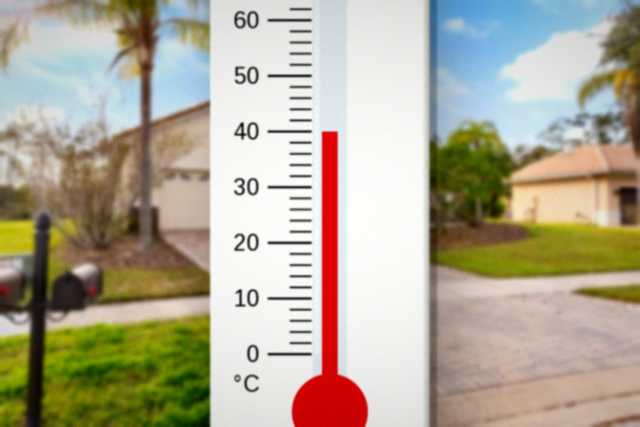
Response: 40
